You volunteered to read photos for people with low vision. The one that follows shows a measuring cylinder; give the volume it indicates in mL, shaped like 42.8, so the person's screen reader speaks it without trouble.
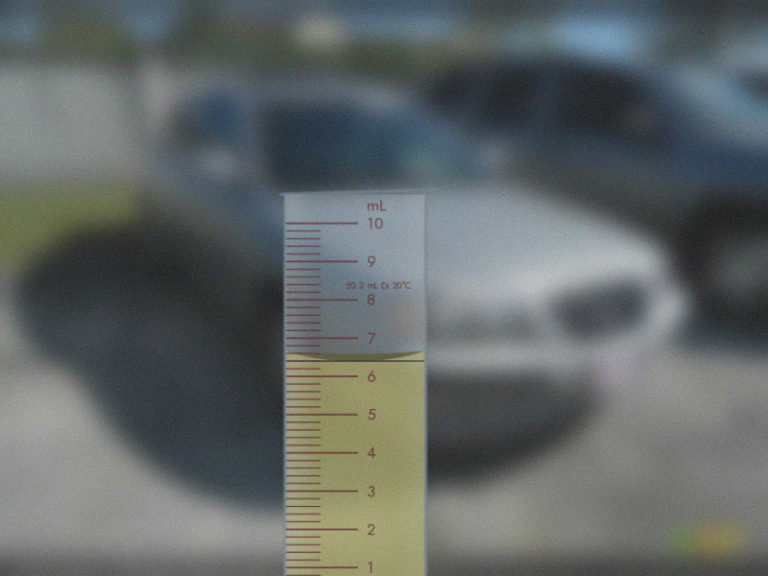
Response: 6.4
